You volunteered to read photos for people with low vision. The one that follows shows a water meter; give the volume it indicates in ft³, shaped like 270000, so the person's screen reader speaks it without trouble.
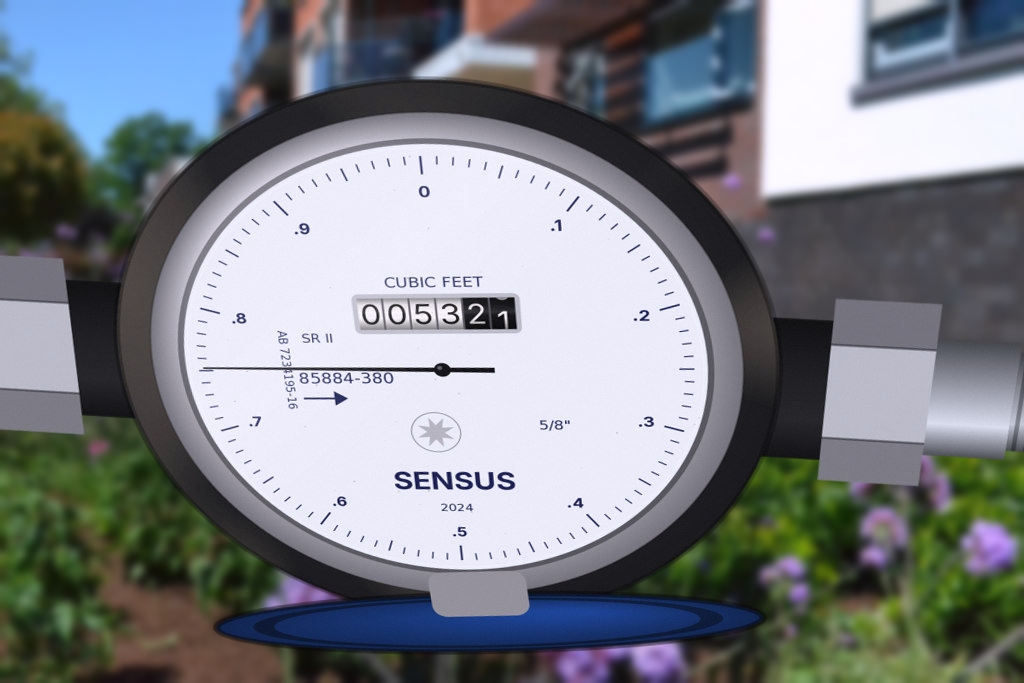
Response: 5320.75
